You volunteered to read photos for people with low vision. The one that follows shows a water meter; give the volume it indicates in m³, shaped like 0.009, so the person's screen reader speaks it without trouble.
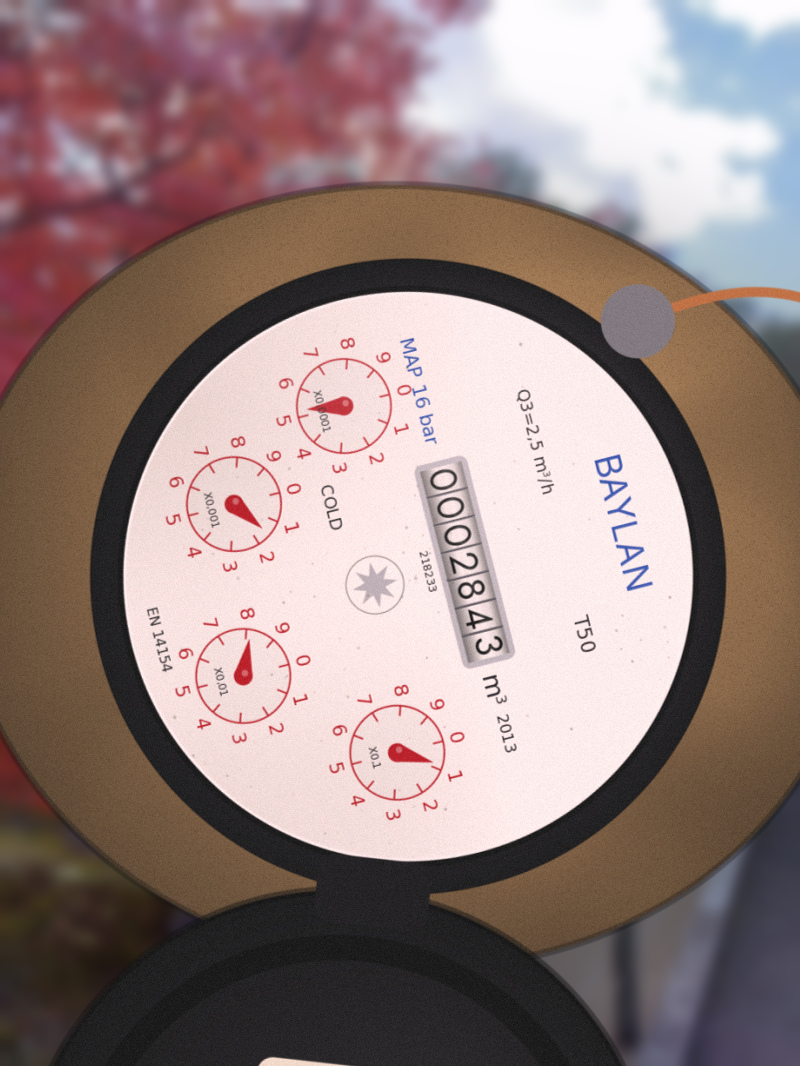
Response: 2843.0815
